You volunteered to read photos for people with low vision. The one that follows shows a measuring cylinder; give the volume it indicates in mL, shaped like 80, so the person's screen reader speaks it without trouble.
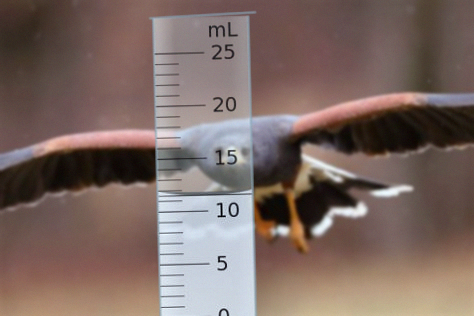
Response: 11.5
